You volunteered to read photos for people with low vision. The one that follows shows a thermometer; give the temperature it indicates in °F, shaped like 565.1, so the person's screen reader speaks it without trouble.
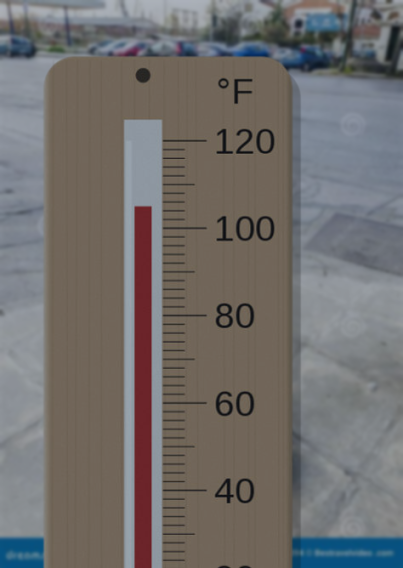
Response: 105
